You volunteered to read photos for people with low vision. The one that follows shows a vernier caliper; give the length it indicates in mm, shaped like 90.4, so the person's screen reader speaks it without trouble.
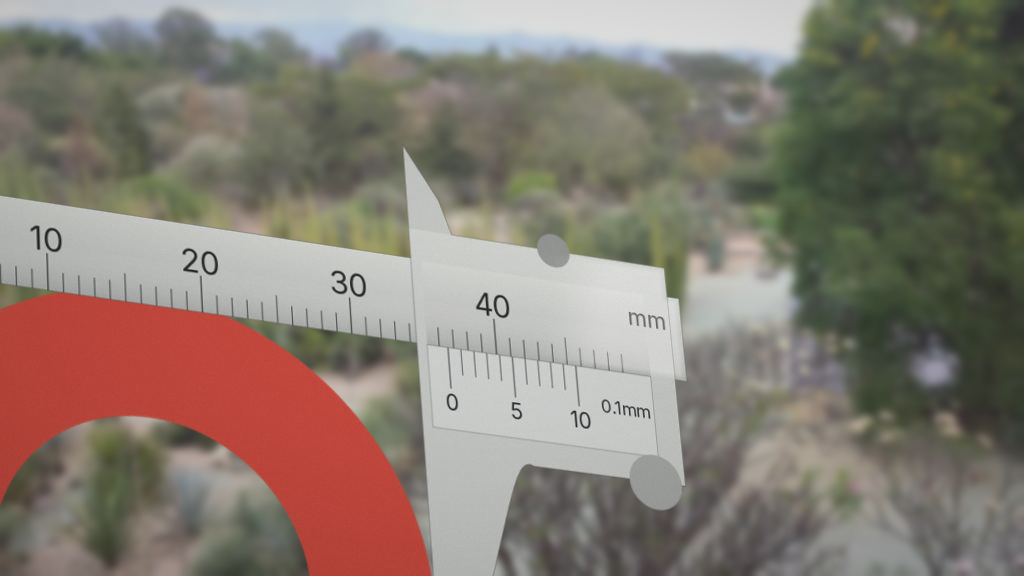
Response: 36.6
